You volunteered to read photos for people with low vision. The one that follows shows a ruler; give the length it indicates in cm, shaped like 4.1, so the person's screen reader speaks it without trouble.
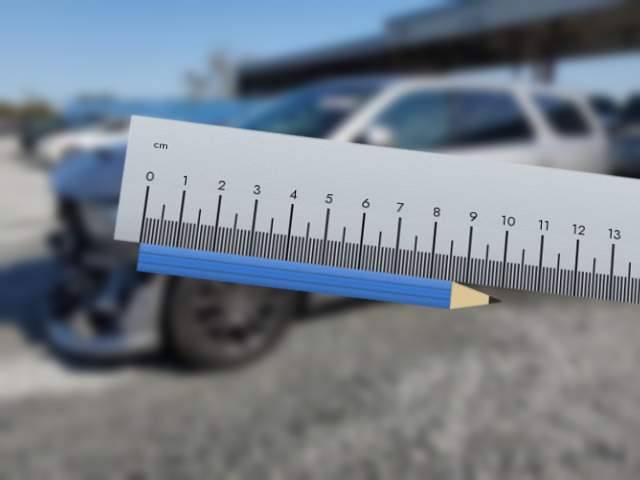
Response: 10
